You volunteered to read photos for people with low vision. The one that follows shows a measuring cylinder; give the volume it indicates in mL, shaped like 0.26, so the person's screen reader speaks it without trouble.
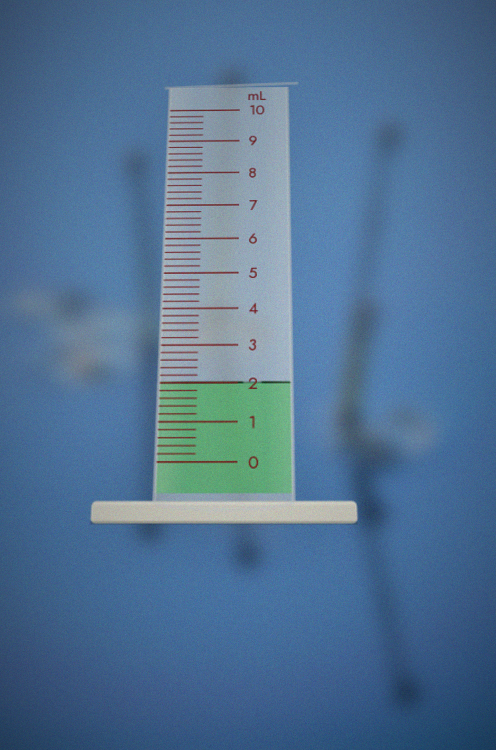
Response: 2
